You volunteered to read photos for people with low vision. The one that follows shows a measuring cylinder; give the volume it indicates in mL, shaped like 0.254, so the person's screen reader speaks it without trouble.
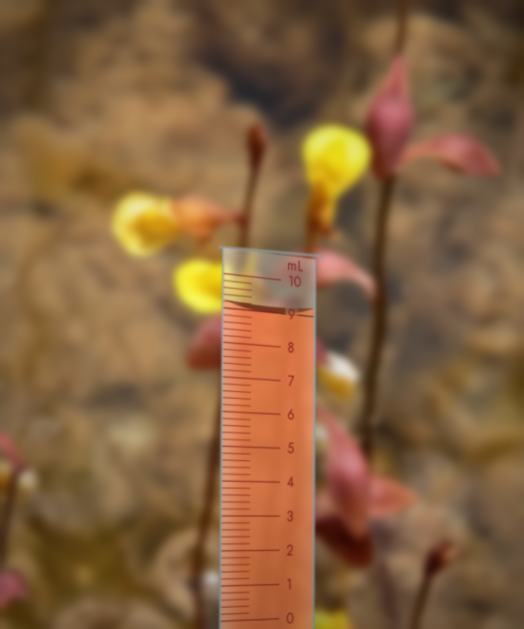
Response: 9
